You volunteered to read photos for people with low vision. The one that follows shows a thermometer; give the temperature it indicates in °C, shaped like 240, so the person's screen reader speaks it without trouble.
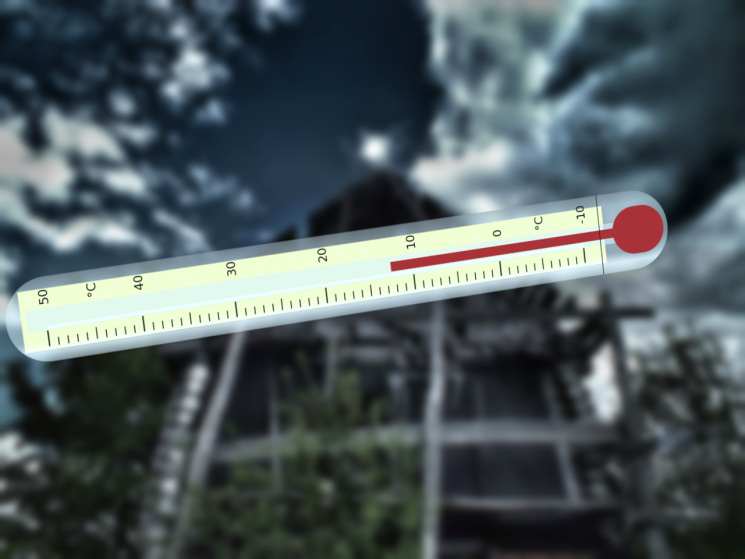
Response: 12.5
